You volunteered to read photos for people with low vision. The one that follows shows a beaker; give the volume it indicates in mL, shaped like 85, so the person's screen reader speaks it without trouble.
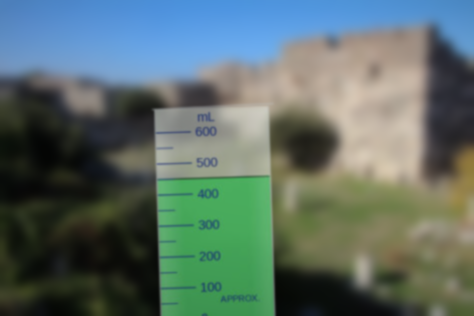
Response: 450
